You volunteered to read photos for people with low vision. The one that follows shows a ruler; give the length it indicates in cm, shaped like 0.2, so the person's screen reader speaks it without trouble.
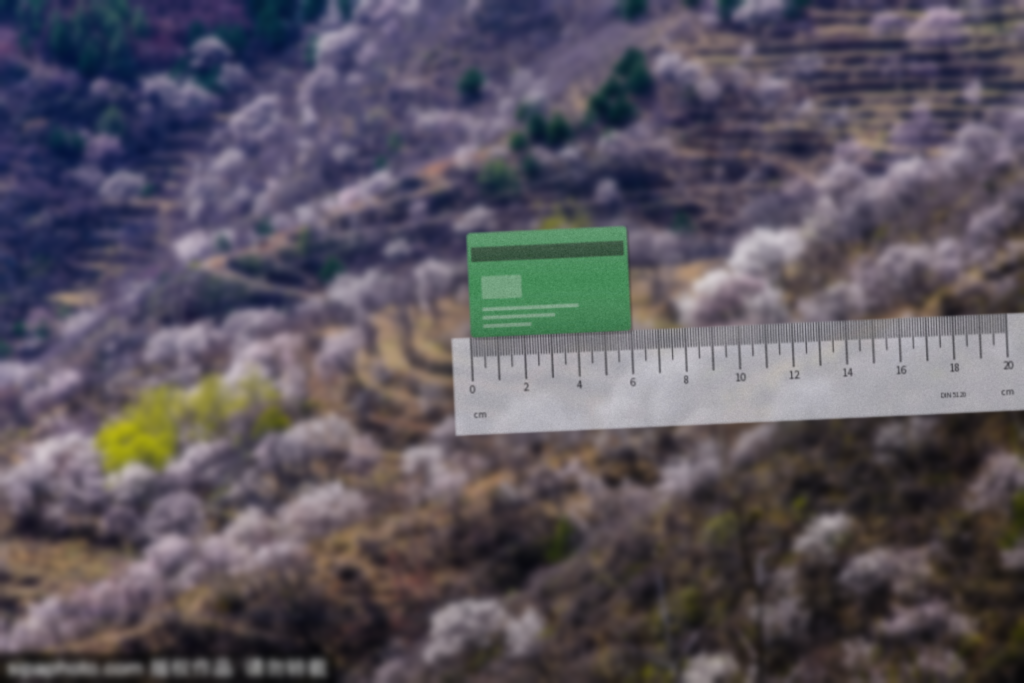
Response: 6
